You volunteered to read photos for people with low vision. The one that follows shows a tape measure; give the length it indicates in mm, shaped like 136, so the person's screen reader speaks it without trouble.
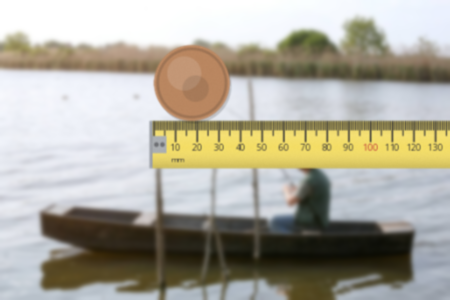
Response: 35
